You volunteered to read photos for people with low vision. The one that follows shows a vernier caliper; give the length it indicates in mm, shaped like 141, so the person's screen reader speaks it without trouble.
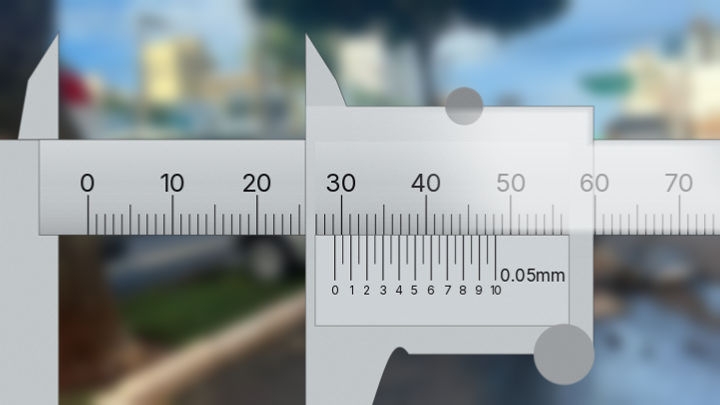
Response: 29.2
